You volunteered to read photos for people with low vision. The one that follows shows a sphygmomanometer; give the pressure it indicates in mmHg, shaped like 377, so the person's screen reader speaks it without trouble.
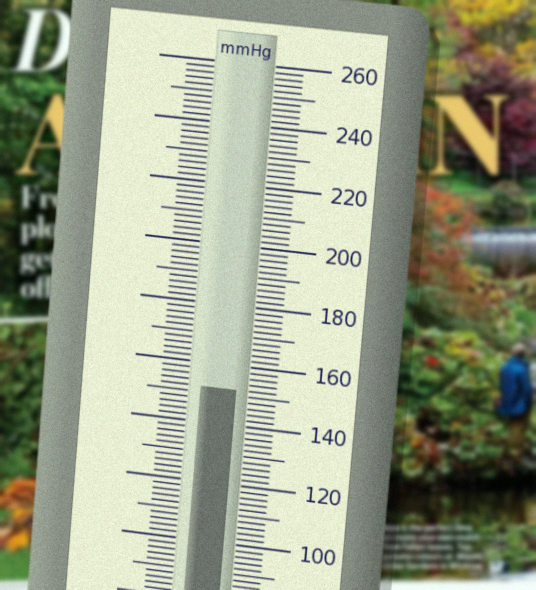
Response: 152
